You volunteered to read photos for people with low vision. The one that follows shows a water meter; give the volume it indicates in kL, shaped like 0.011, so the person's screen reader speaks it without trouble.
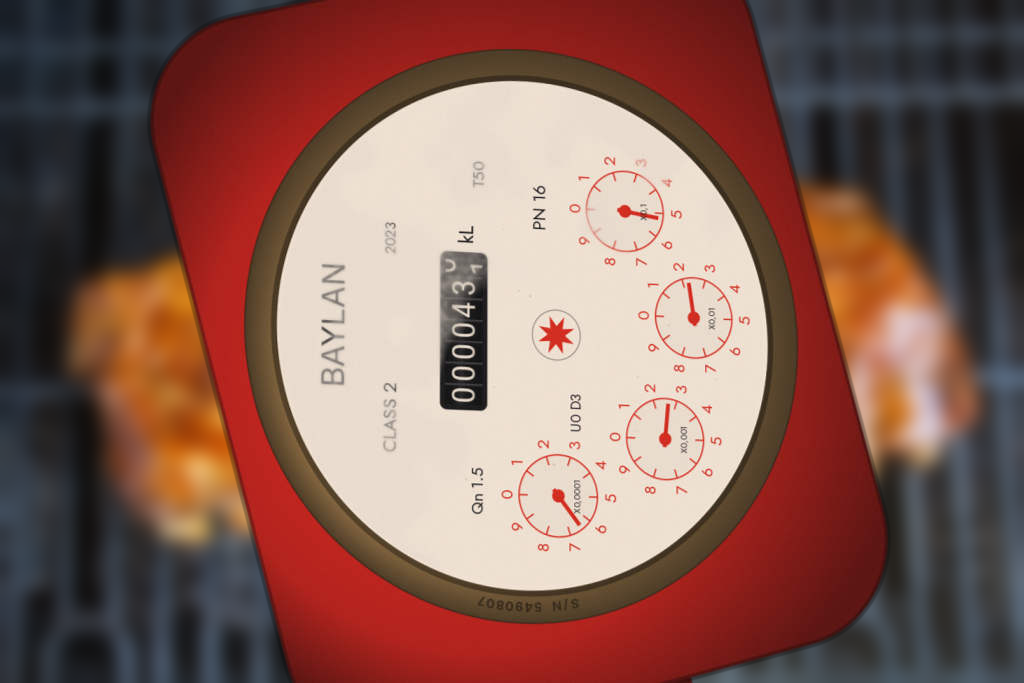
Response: 430.5226
